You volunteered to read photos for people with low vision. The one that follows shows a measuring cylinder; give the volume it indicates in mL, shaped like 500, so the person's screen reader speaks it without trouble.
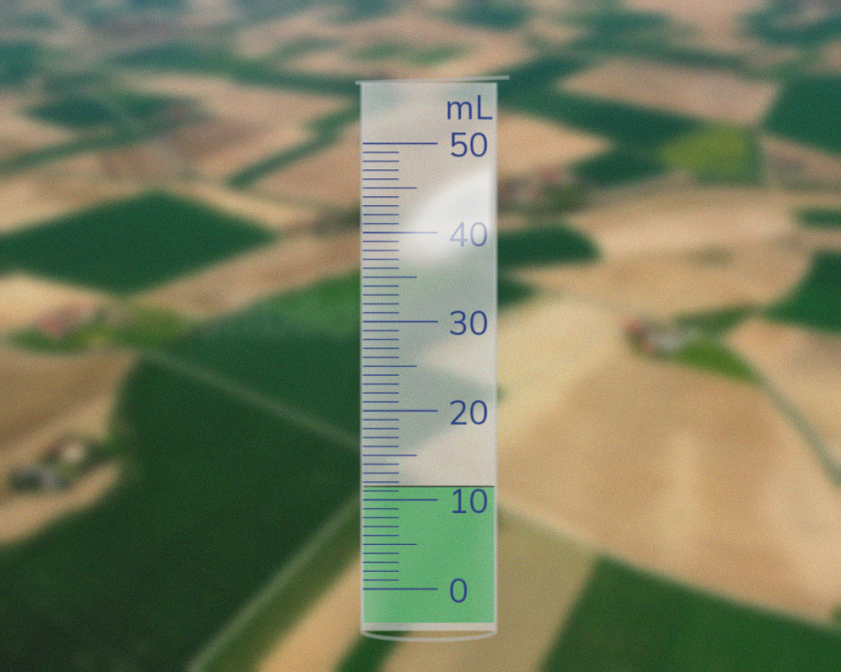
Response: 11.5
